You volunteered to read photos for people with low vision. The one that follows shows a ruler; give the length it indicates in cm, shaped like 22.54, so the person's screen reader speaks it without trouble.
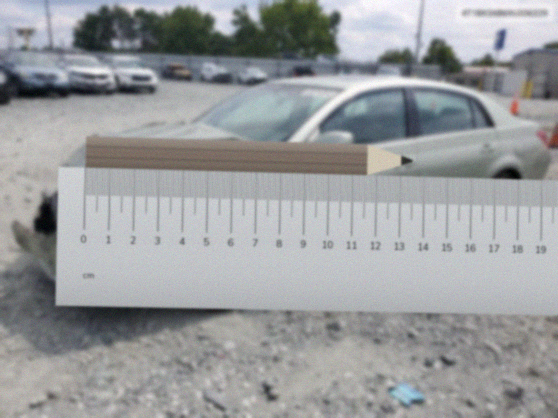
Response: 13.5
